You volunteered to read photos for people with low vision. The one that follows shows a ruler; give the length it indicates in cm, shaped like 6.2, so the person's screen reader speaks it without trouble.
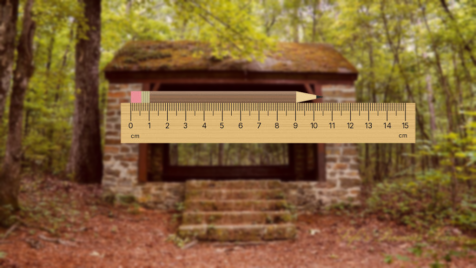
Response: 10.5
